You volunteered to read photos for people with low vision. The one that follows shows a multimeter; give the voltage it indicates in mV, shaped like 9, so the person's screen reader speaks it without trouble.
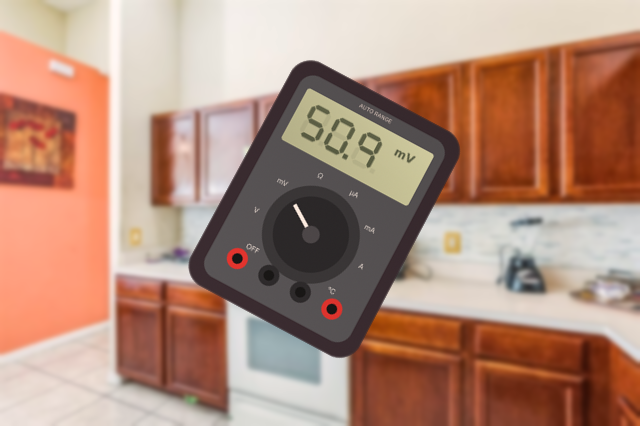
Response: 50.9
